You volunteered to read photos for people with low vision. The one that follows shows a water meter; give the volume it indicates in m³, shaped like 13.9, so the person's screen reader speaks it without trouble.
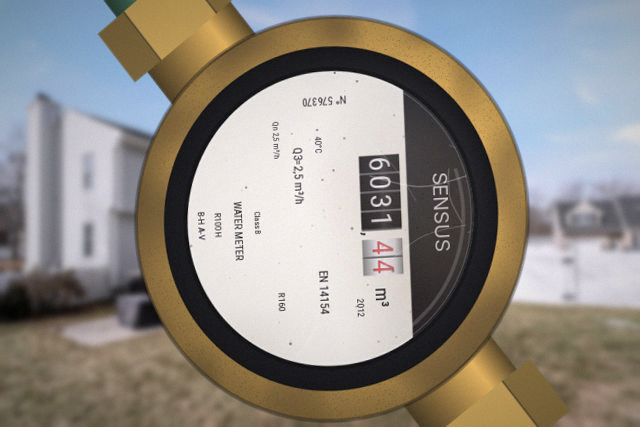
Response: 6031.44
